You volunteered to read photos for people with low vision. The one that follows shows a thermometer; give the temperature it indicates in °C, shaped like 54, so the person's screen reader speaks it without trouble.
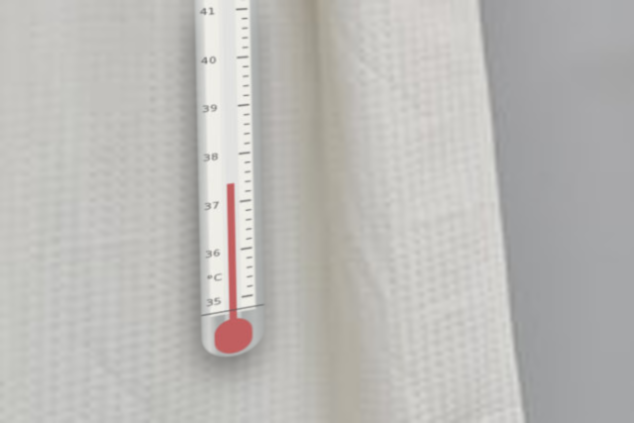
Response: 37.4
